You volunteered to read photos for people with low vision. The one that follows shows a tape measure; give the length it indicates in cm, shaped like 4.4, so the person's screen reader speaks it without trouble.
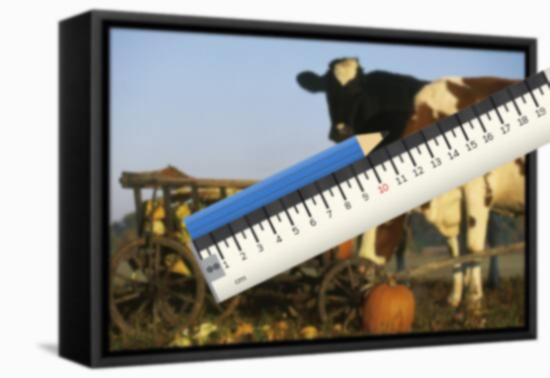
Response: 11.5
